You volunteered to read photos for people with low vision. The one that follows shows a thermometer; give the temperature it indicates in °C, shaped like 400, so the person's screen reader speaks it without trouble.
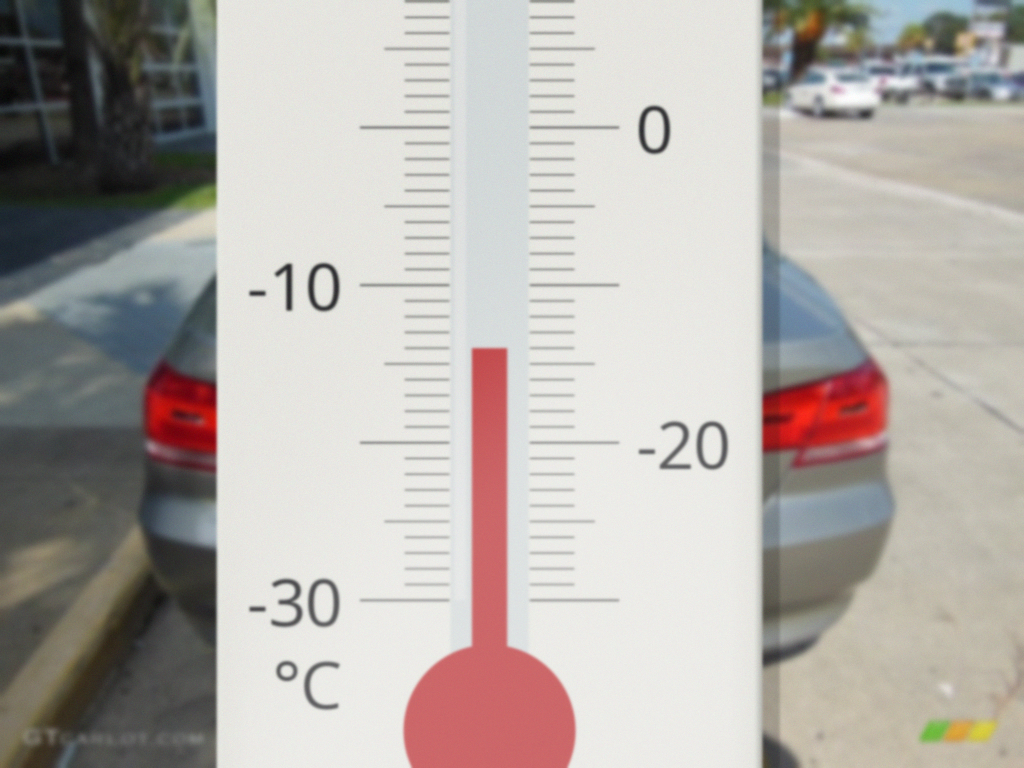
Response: -14
